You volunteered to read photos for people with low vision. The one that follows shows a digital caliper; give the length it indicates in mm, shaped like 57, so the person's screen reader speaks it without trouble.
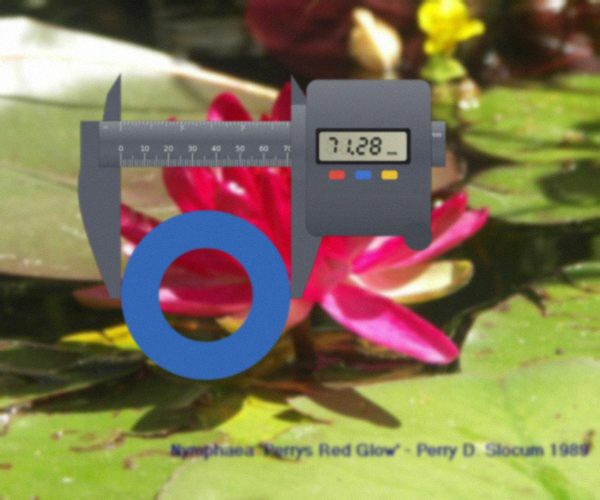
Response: 71.28
